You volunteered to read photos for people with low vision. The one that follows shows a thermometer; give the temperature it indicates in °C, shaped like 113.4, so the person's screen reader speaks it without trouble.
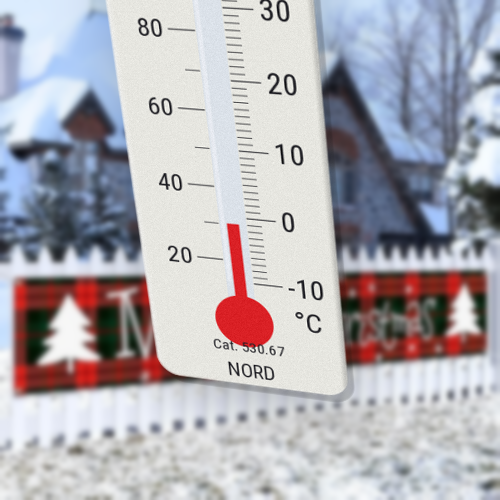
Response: -1
